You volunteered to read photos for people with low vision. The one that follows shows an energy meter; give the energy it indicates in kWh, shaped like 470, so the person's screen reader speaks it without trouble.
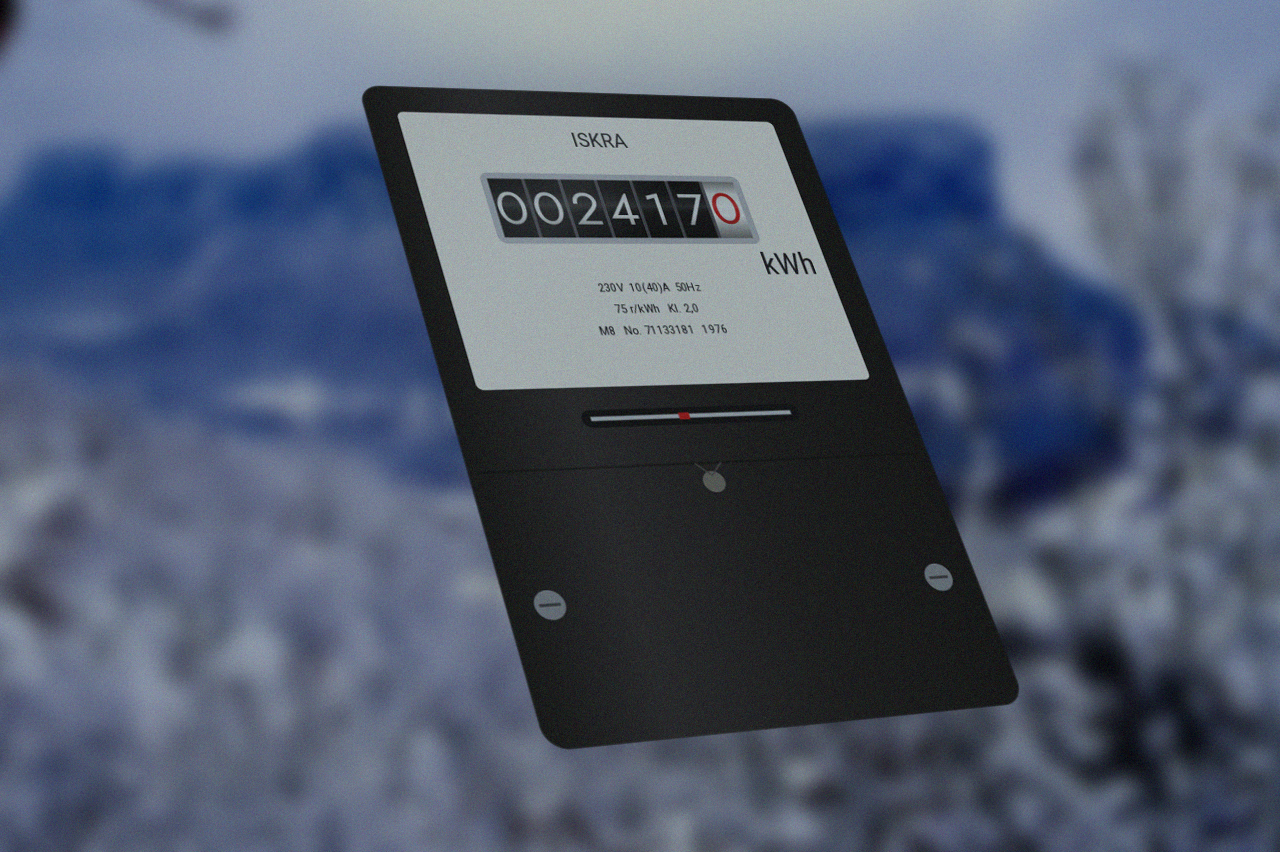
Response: 2417.0
